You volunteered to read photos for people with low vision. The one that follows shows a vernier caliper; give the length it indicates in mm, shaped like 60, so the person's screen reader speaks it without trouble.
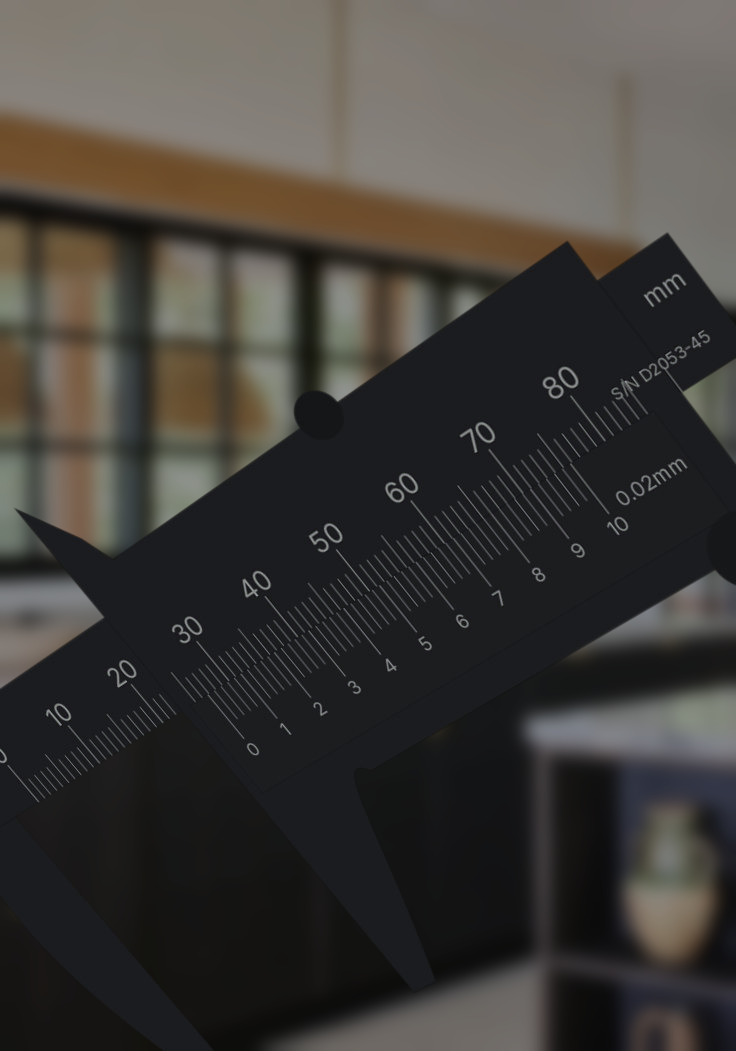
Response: 26.8
